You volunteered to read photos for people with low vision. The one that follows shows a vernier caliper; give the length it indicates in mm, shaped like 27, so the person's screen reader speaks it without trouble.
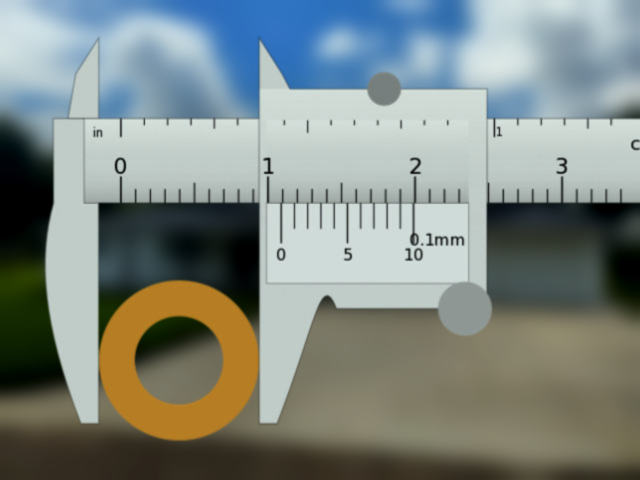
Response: 10.9
